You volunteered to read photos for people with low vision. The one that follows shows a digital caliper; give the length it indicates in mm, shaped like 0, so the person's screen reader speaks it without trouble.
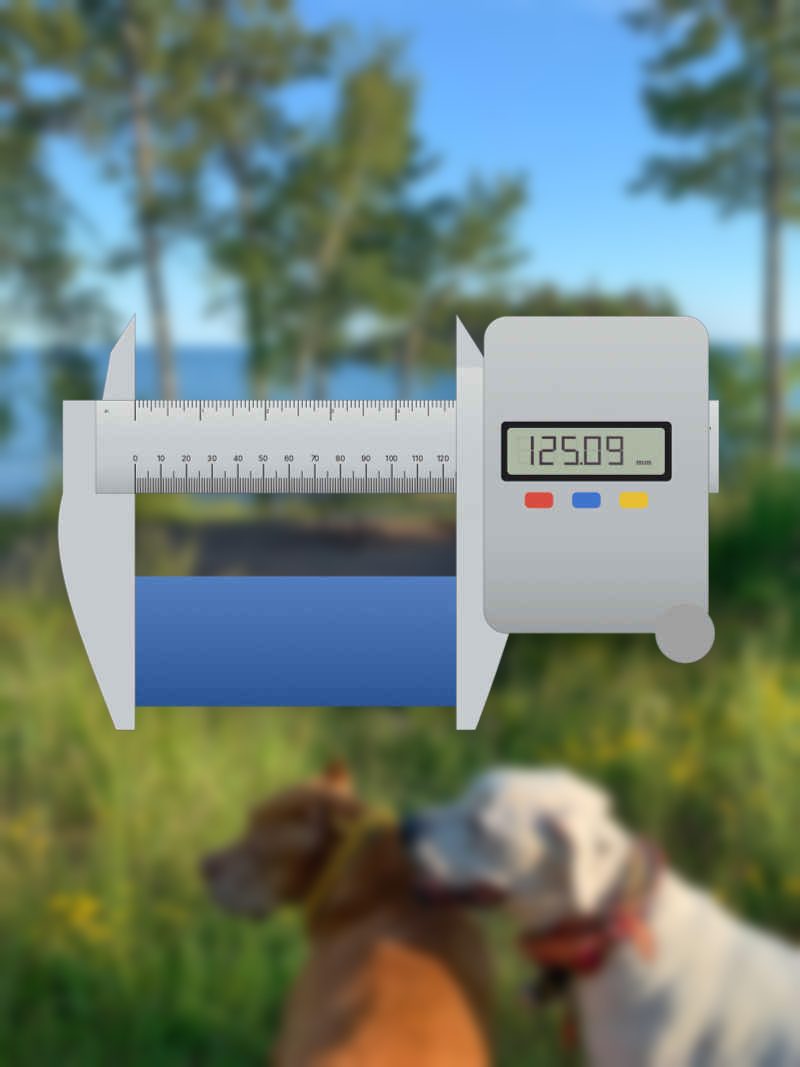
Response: 125.09
